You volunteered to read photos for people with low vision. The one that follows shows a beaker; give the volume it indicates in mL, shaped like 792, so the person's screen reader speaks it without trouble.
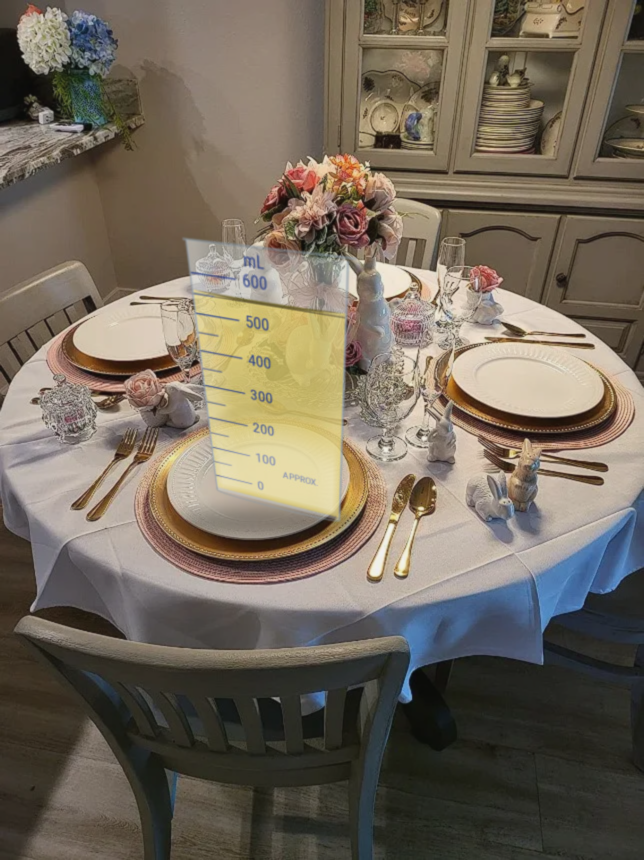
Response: 550
